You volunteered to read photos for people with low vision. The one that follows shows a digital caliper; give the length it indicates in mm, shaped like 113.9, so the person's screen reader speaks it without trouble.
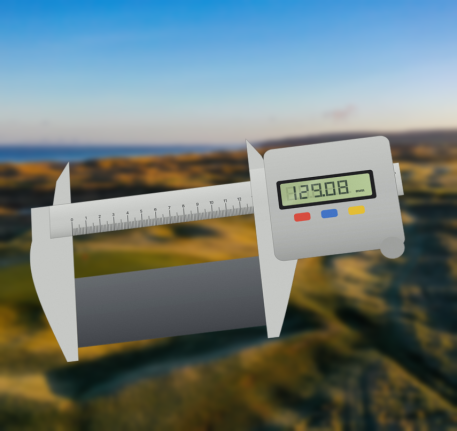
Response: 129.08
